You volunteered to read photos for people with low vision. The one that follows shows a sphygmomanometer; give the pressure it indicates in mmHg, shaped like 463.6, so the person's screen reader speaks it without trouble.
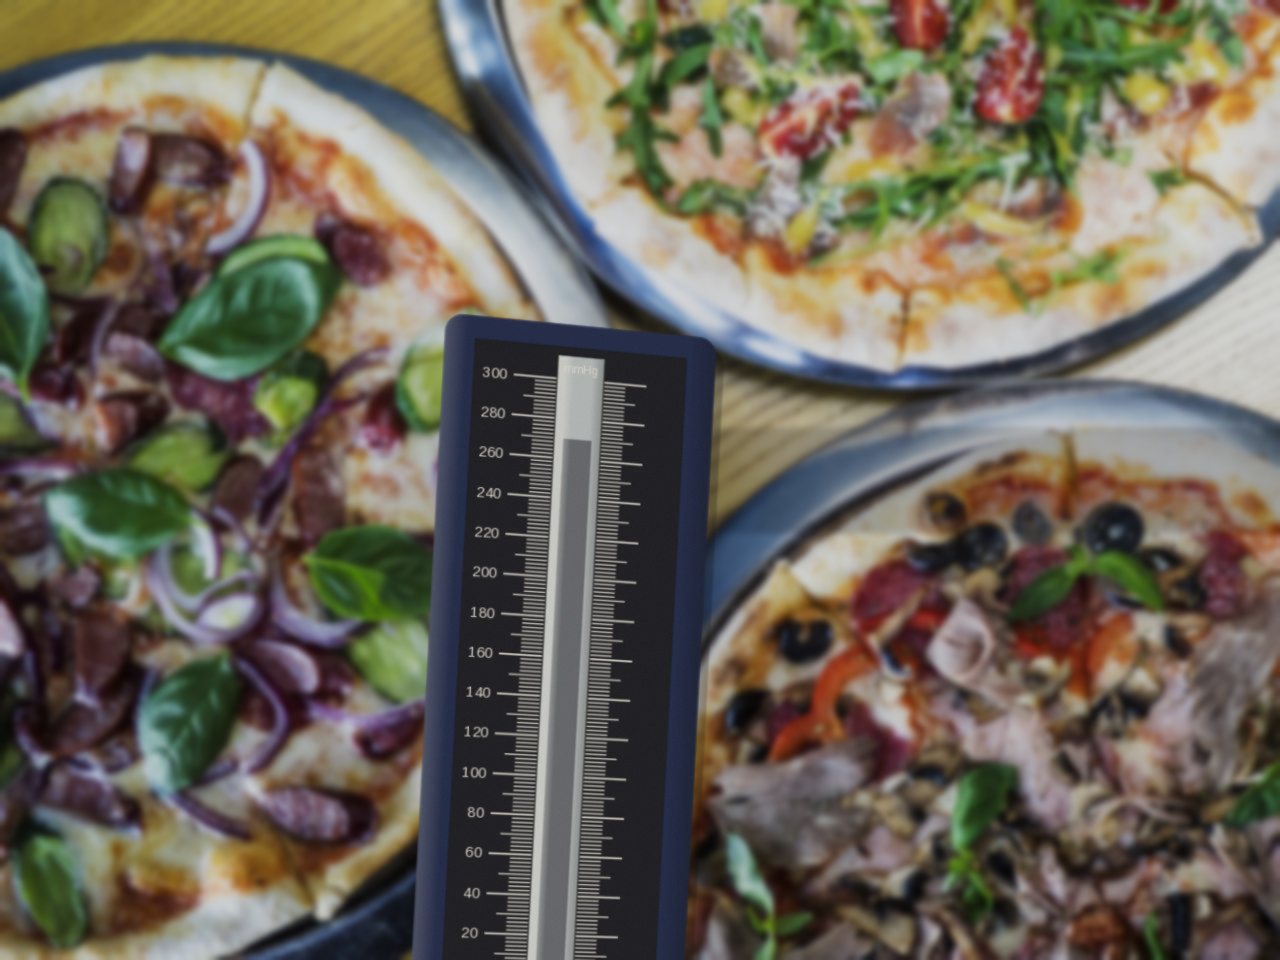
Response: 270
